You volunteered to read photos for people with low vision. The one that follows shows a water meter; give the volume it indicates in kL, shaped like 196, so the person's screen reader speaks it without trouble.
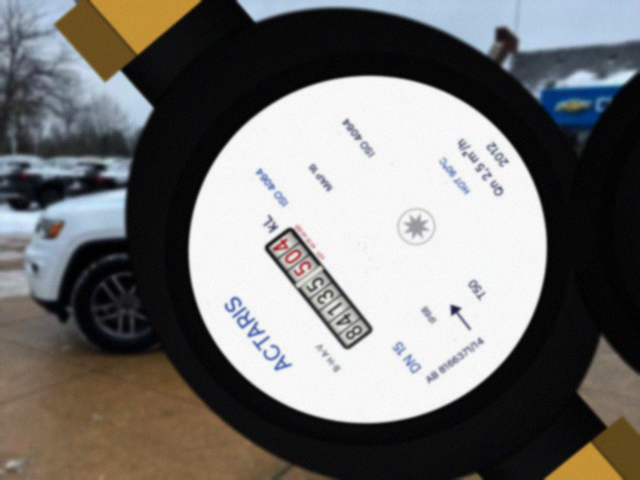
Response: 84135.504
